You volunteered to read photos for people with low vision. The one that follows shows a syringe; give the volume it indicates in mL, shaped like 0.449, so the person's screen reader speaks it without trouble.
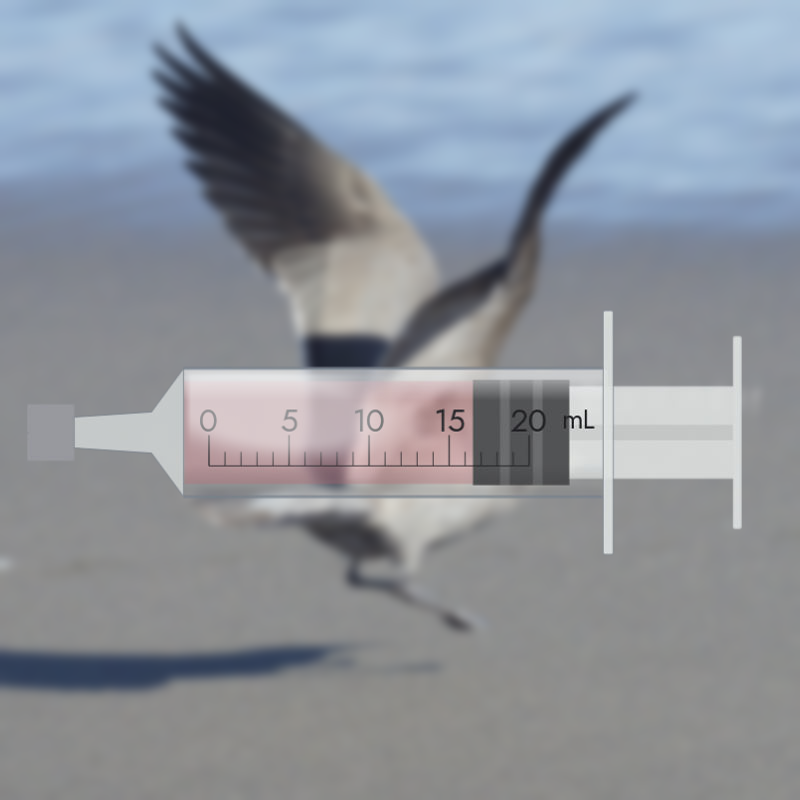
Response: 16.5
